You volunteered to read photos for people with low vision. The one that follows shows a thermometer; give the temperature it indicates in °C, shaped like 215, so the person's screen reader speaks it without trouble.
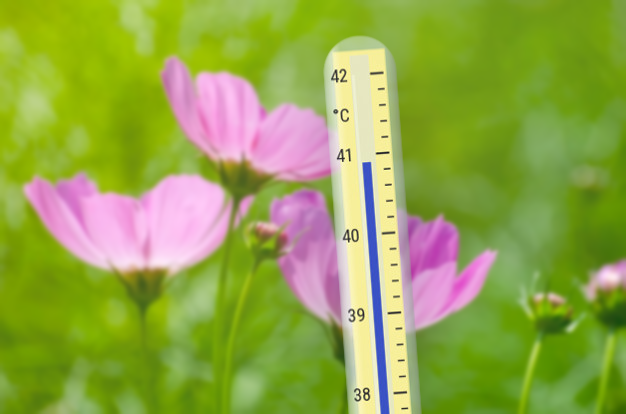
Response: 40.9
